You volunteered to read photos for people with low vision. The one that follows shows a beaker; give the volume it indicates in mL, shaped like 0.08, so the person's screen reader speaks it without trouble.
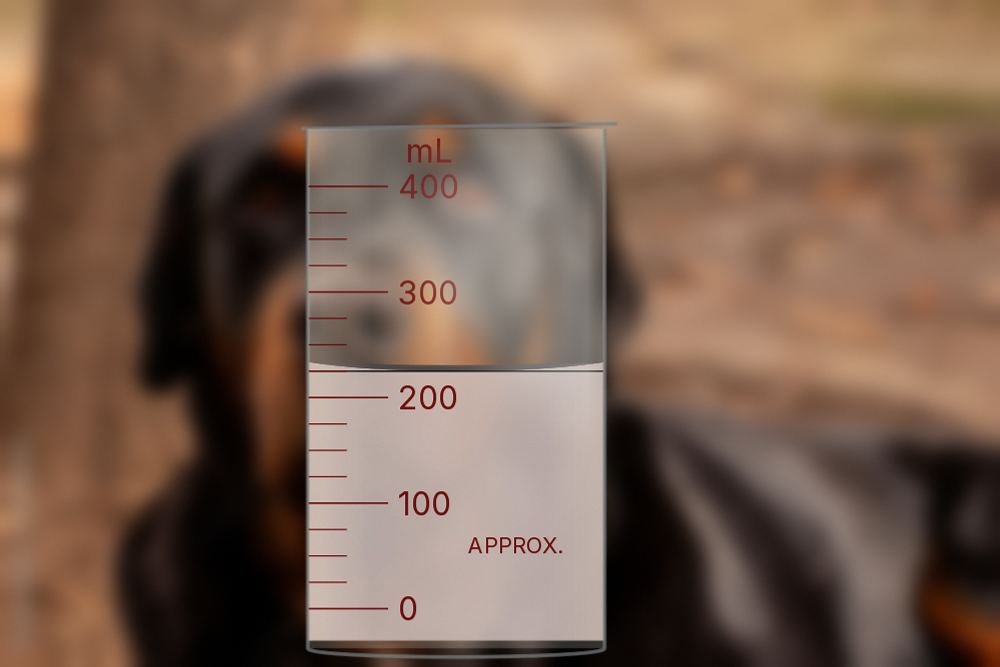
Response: 225
